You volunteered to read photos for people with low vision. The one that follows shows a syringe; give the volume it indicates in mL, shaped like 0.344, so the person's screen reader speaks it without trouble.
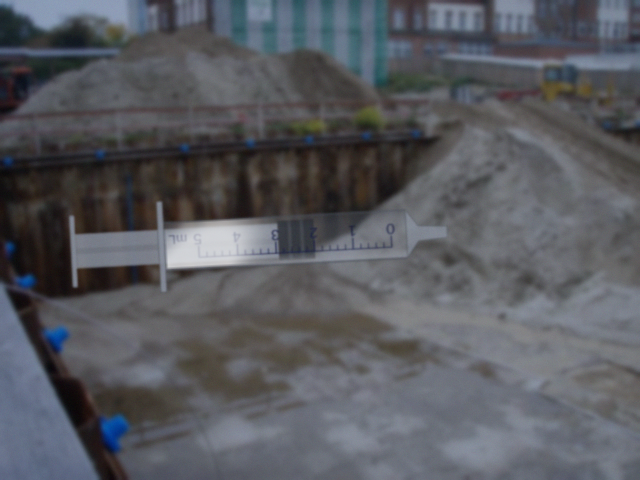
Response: 2
